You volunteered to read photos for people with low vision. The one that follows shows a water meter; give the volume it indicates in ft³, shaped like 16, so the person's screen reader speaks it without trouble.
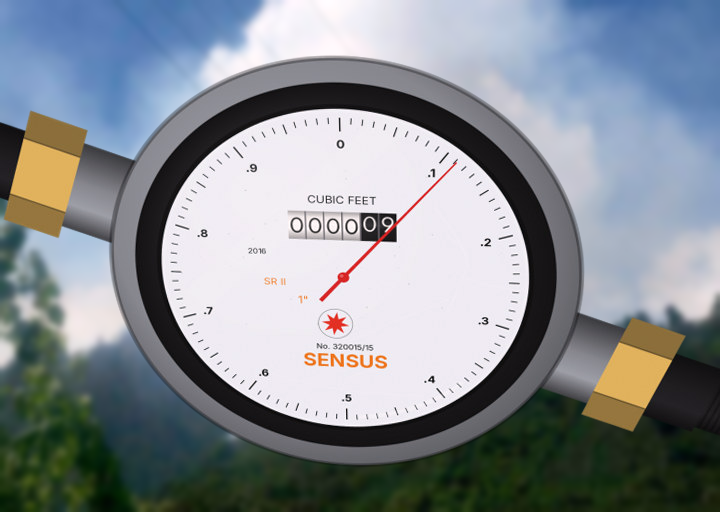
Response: 9.11
